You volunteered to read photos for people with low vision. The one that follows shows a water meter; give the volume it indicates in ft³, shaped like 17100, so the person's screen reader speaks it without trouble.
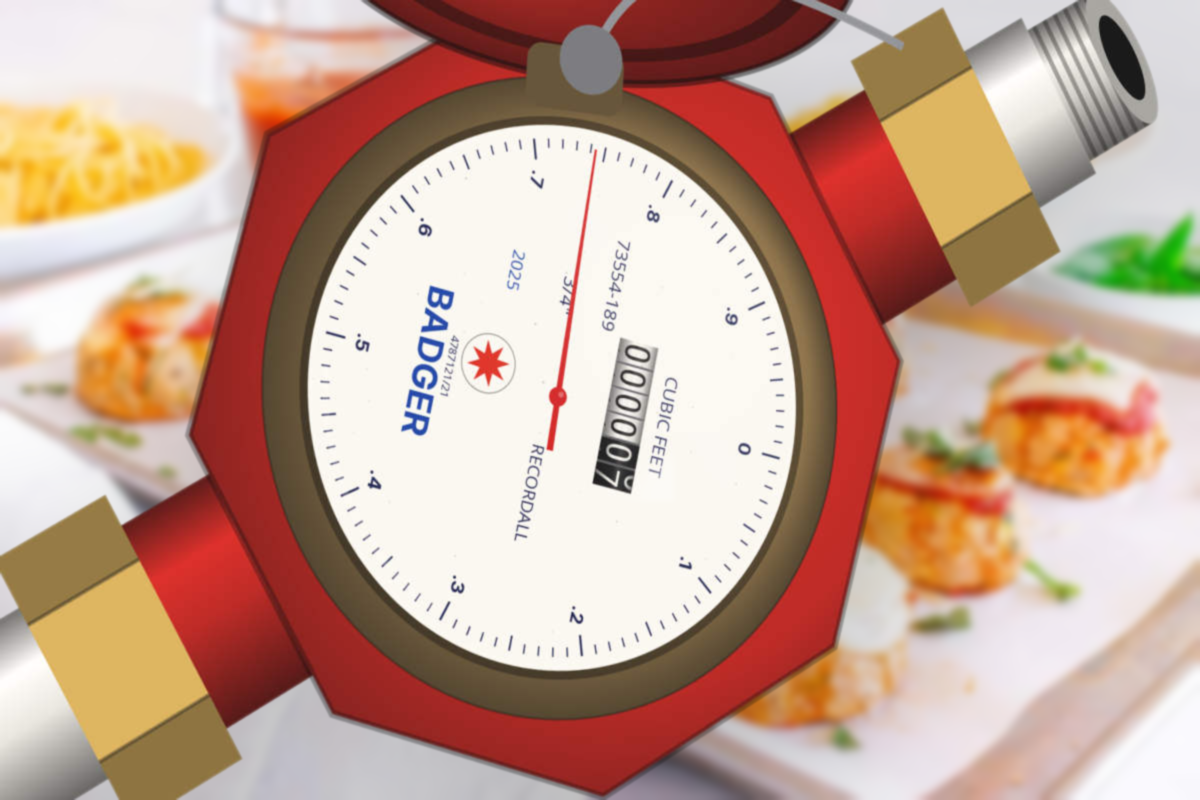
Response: 6.74
